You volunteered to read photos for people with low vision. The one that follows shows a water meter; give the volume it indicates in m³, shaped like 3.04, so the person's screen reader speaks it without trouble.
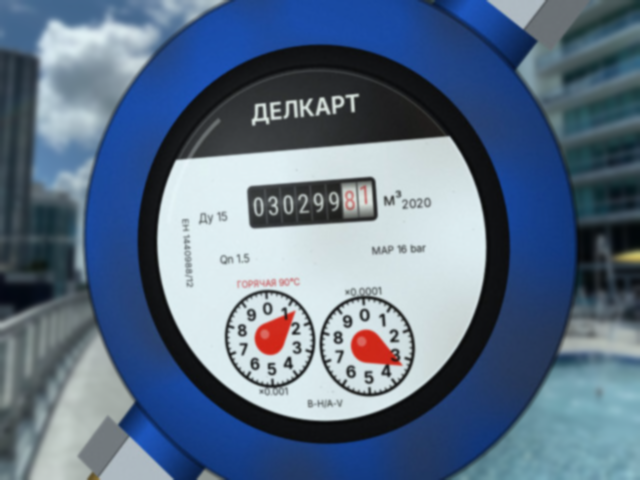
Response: 30299.8113
